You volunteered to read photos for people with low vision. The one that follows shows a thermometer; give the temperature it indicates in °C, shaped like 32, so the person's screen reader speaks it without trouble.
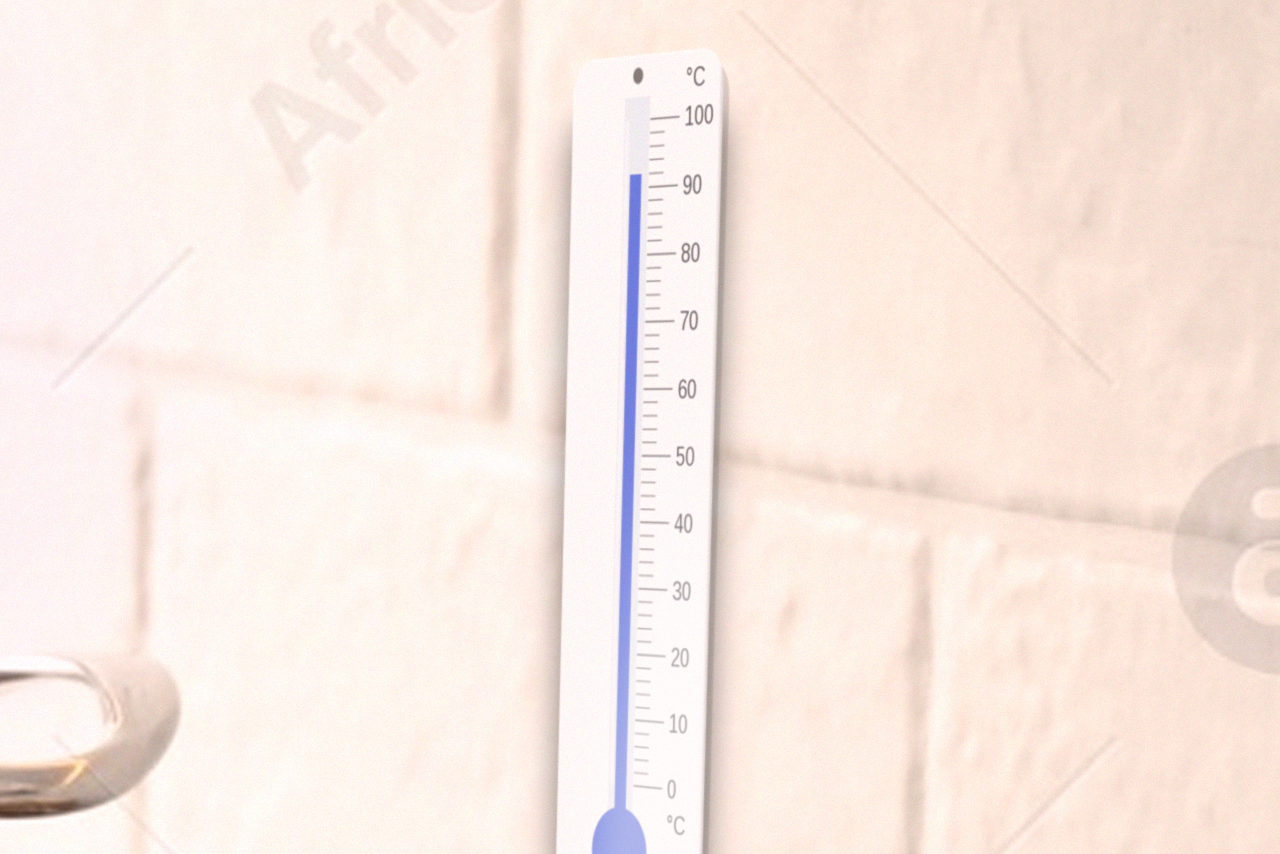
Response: 92
